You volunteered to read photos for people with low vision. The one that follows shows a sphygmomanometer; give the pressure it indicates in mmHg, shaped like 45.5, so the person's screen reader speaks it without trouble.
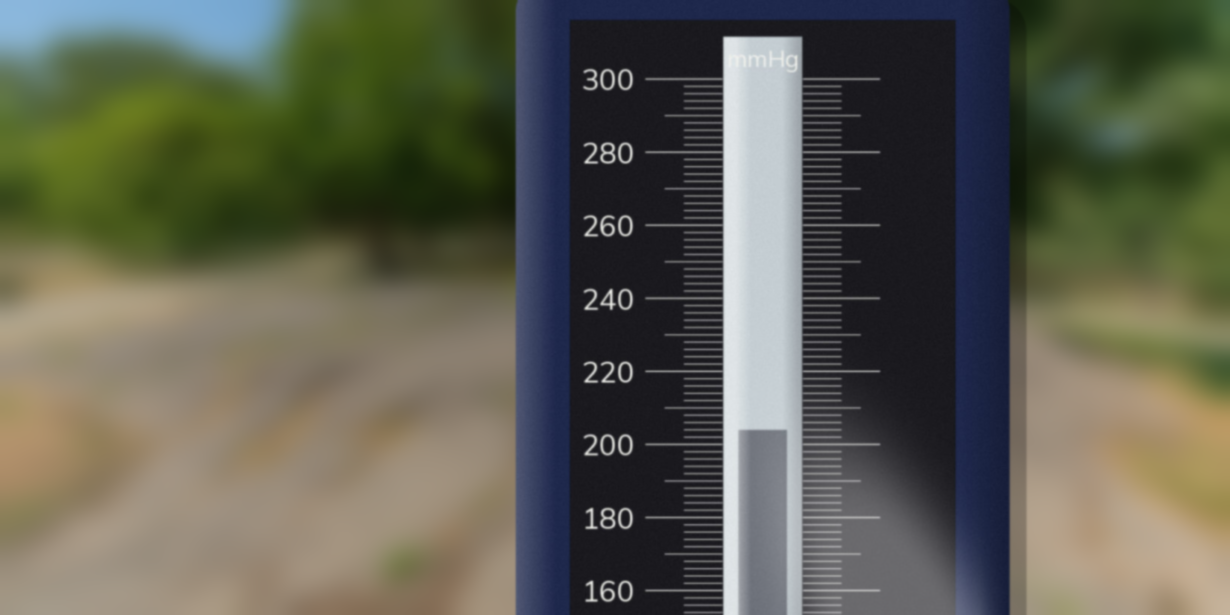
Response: 204
